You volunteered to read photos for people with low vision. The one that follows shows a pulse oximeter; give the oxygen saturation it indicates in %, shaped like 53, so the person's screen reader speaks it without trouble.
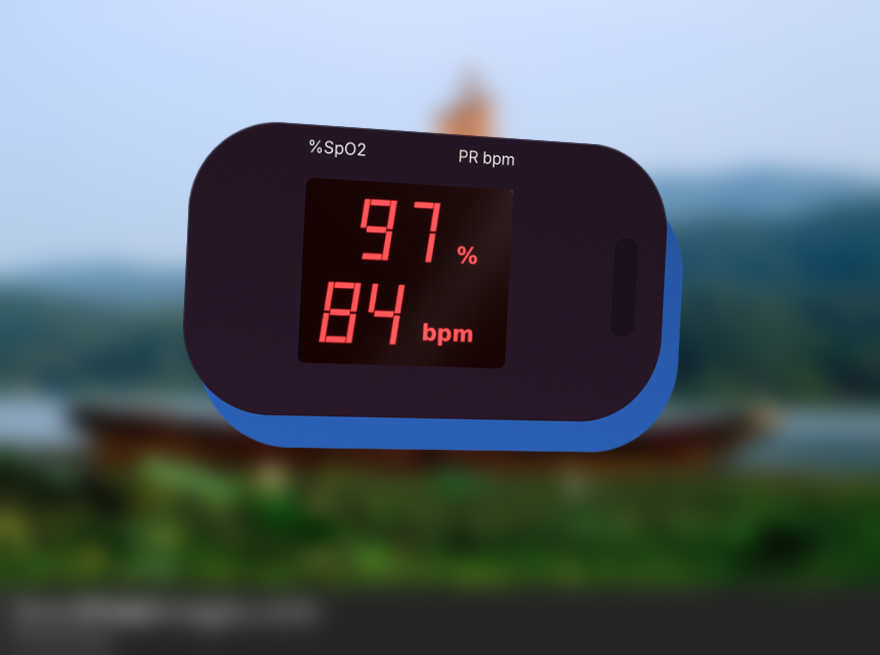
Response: 97
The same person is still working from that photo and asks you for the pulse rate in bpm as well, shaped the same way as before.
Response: 84
